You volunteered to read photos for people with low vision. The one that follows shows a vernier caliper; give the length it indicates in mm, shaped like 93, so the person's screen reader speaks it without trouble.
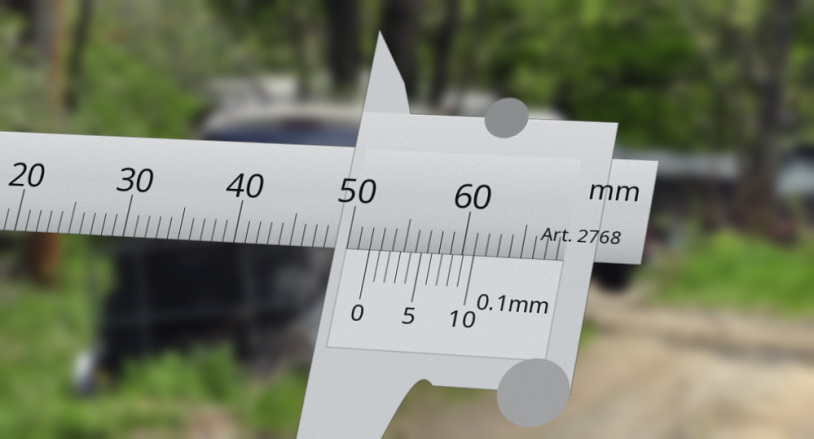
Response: 52.0
